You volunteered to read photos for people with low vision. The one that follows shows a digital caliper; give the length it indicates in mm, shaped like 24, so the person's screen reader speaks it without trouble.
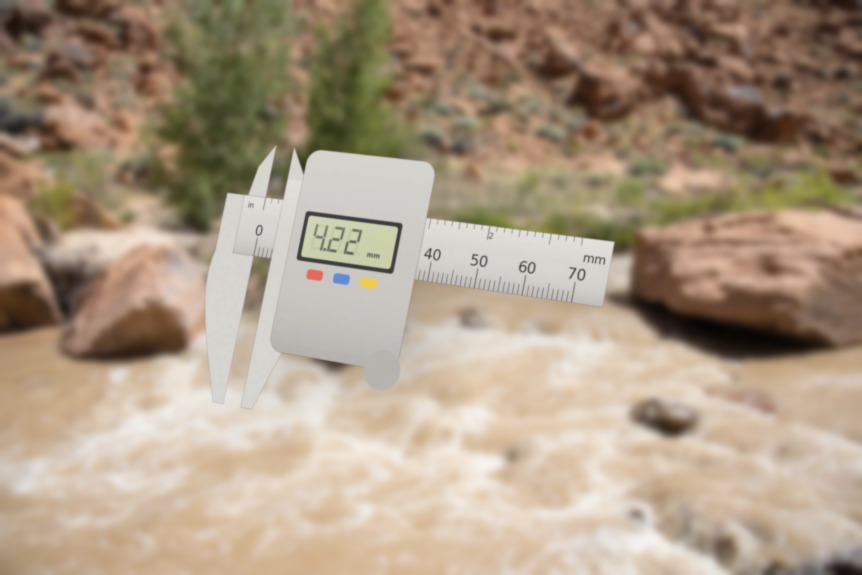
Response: 4.22
